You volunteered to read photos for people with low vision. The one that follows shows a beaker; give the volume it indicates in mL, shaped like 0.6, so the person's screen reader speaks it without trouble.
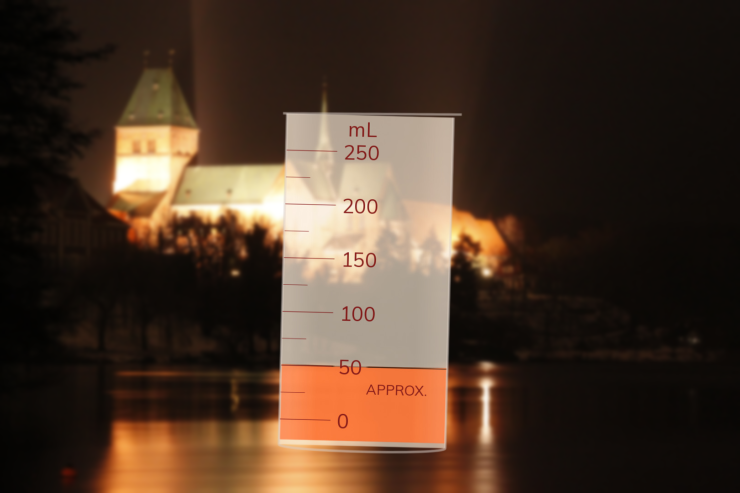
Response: 50
